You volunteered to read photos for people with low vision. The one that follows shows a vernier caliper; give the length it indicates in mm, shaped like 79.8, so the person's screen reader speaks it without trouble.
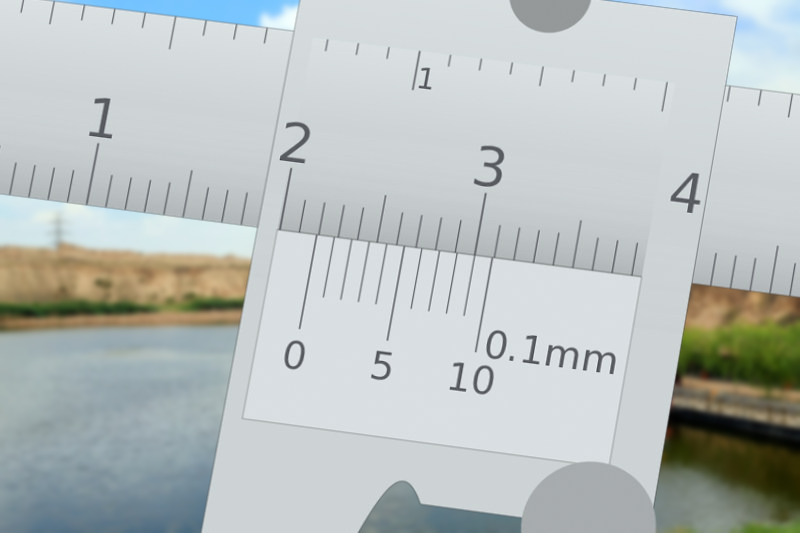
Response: 21.9
